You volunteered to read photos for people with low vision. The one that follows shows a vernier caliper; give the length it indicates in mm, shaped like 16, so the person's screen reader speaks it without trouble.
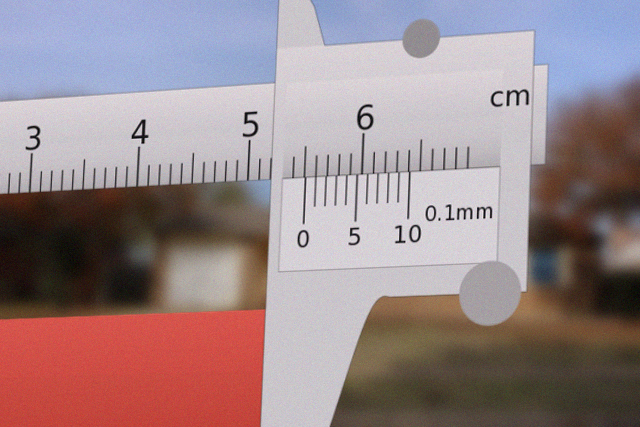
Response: 55.1
